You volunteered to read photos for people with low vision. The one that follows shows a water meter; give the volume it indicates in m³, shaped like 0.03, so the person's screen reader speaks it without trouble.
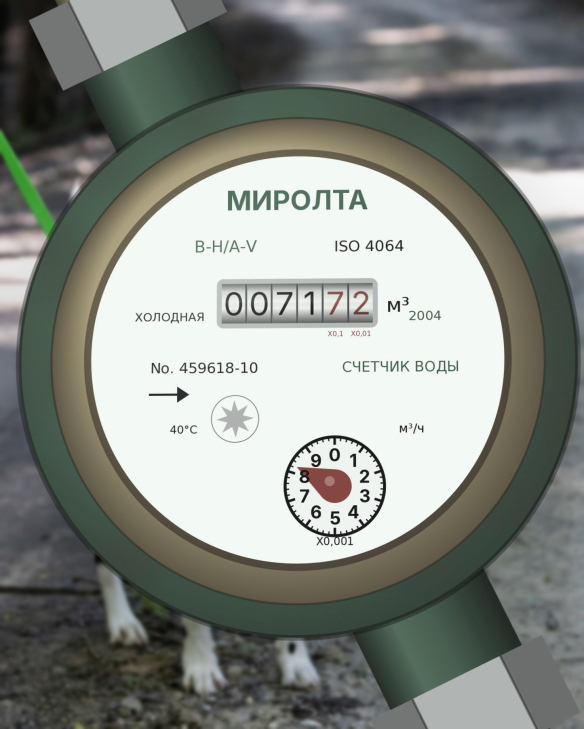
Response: 71.728
